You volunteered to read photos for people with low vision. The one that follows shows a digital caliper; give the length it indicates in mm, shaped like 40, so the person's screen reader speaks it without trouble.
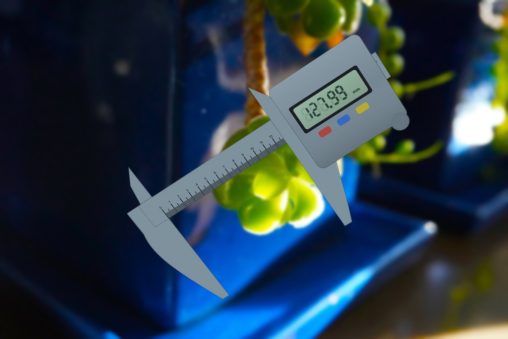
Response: 127.99
